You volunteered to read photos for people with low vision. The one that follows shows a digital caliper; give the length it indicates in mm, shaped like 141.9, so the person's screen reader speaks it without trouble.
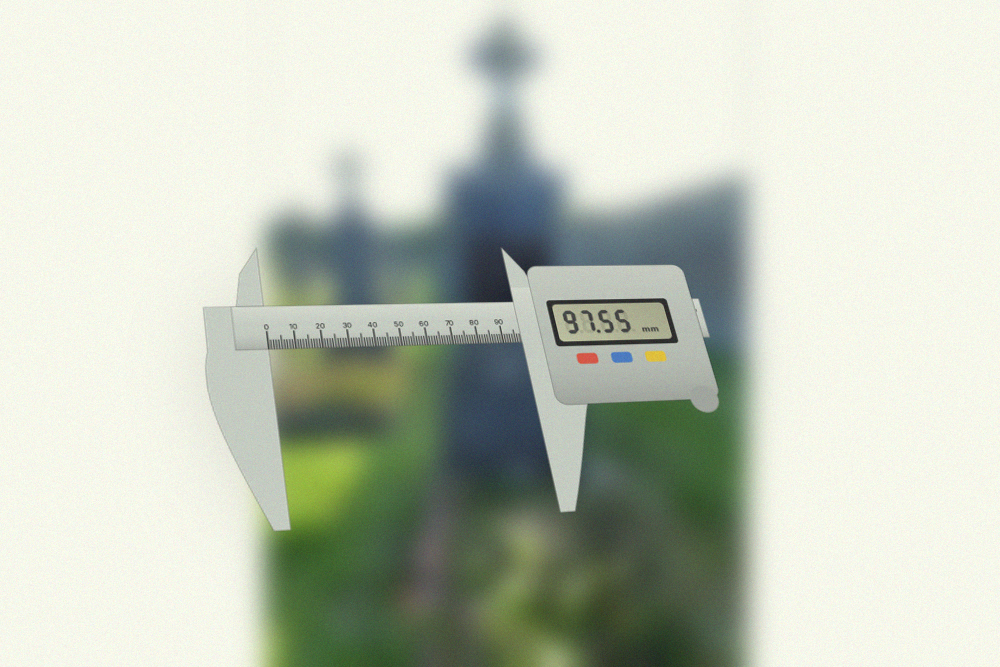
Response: 97.55
